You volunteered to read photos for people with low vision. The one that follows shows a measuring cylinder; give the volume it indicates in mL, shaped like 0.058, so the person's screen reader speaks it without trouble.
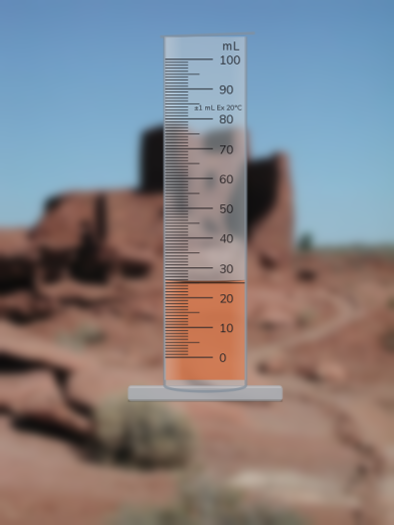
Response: 25
